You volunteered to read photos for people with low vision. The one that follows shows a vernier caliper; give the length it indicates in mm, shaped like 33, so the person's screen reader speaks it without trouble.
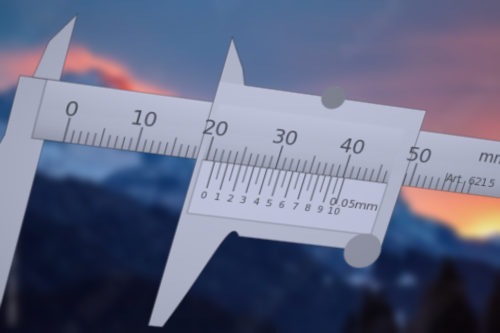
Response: 21.2
